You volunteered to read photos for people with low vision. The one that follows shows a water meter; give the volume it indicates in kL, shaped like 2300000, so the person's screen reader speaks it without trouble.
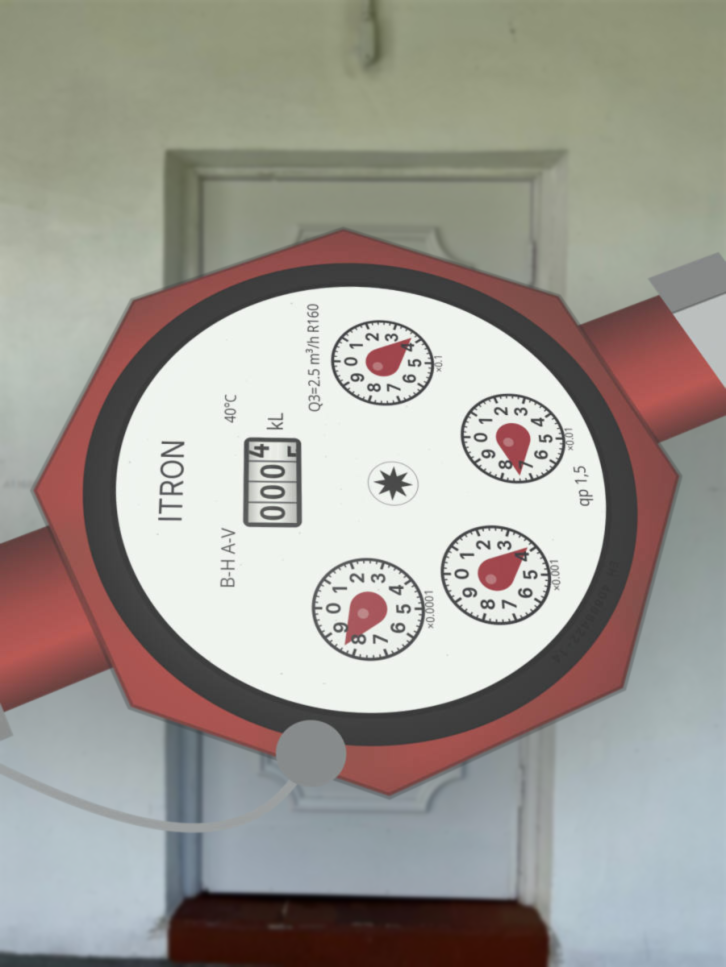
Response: 4.3738
